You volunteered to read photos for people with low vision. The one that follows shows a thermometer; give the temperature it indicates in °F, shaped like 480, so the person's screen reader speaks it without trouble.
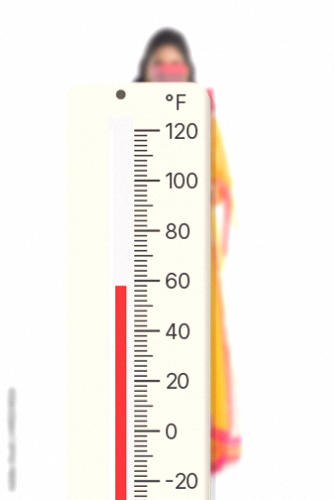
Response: 58
